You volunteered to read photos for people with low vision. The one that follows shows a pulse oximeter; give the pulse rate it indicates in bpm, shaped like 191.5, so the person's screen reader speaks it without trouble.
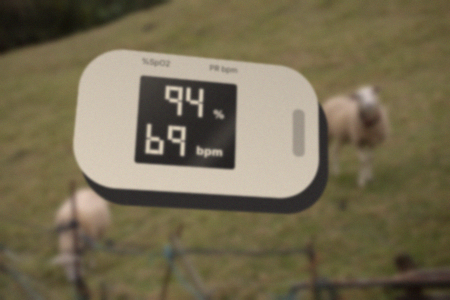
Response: 69
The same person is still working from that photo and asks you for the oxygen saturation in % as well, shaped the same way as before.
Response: 94
